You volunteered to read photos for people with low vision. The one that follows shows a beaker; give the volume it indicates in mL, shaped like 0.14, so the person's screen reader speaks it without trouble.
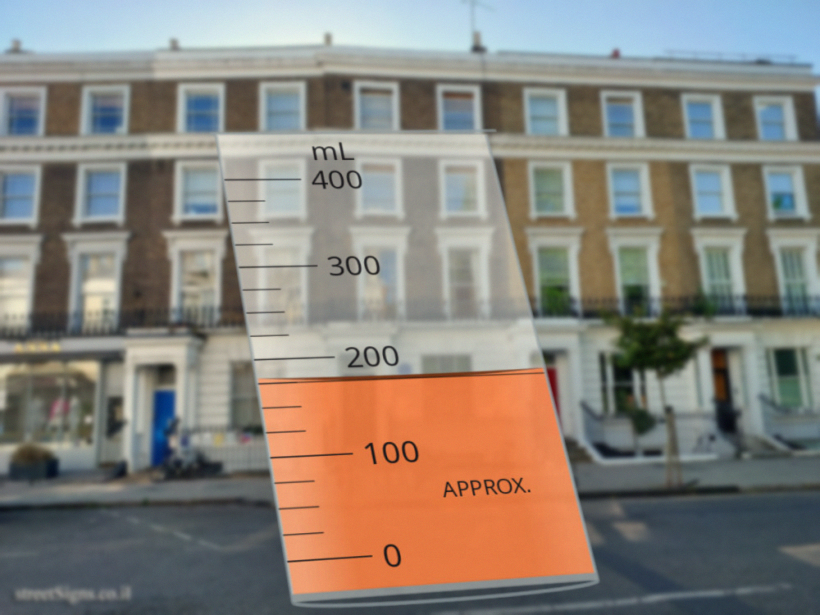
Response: 175
